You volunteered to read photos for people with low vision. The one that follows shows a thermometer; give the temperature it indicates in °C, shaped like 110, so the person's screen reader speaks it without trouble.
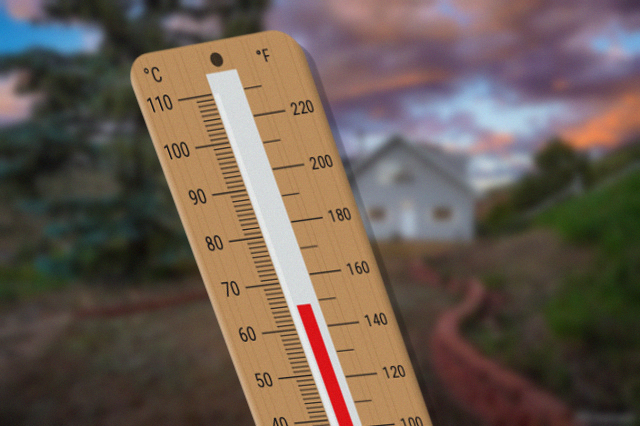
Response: 65
